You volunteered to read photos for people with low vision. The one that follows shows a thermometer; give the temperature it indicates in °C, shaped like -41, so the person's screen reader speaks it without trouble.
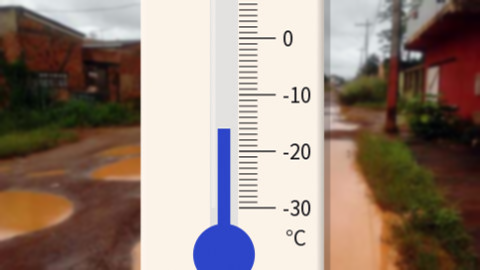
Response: -16
